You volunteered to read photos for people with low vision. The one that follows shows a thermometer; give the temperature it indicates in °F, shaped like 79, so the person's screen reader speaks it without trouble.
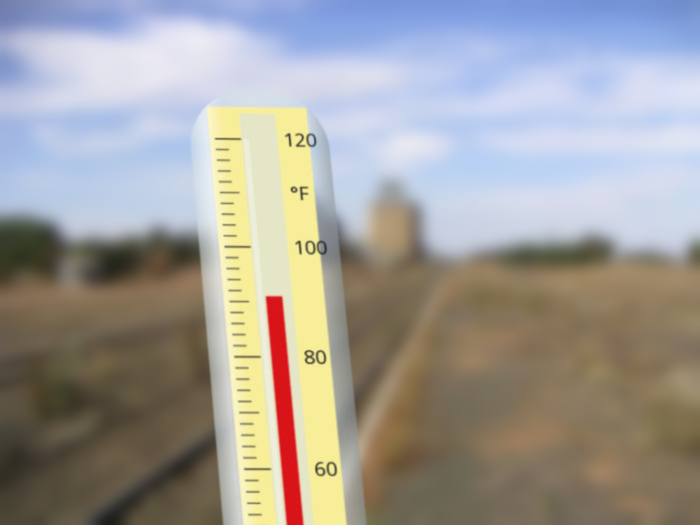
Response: 91
